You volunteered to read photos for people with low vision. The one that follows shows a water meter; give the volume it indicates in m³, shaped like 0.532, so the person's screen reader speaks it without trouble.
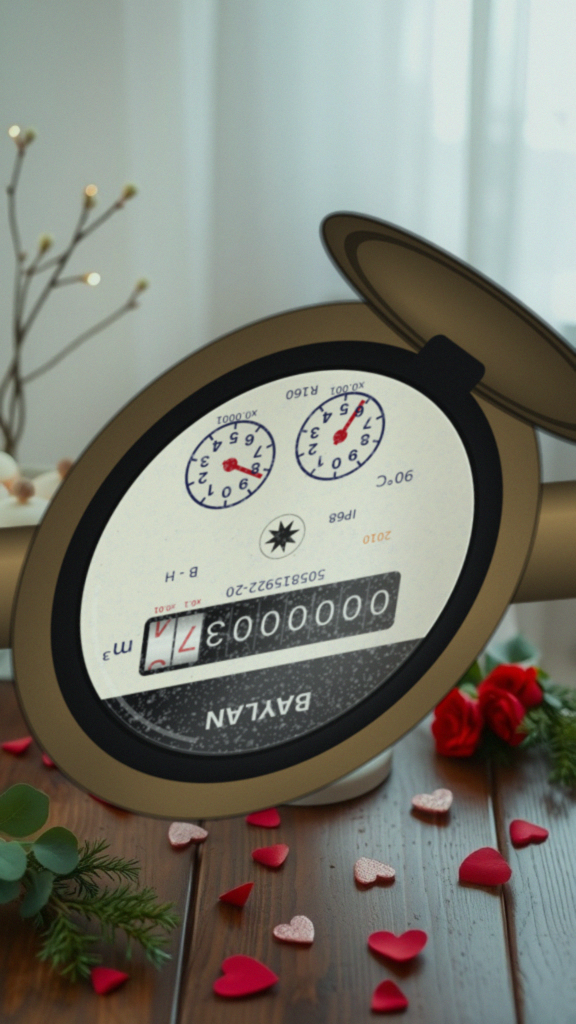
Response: 3.7358
